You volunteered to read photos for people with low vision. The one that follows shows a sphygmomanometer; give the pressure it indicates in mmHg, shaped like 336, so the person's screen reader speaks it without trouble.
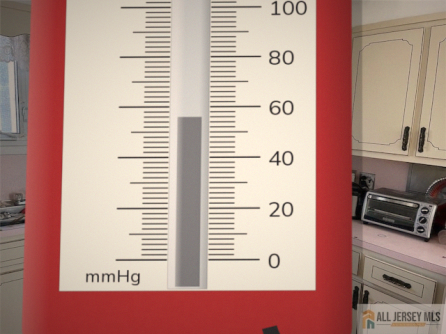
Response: 56
